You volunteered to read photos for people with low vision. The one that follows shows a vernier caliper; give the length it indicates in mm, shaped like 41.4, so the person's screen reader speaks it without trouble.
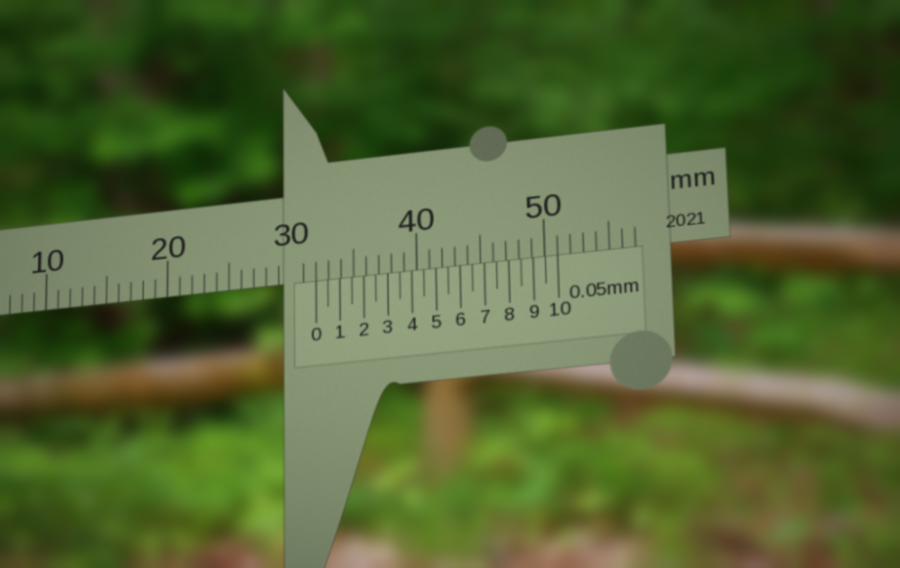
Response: 32.0
